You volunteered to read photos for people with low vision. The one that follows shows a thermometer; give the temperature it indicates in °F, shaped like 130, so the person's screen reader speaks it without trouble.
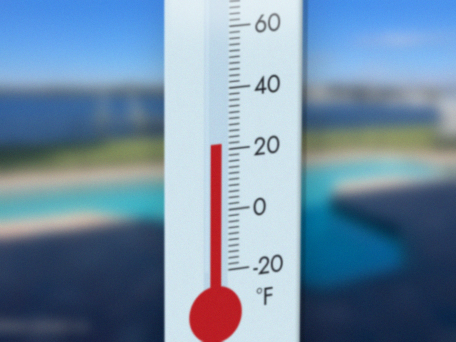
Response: 22
